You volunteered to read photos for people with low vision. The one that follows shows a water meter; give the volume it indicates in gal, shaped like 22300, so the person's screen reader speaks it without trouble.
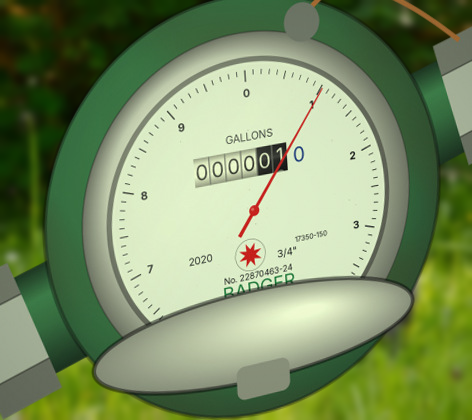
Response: 11.0
